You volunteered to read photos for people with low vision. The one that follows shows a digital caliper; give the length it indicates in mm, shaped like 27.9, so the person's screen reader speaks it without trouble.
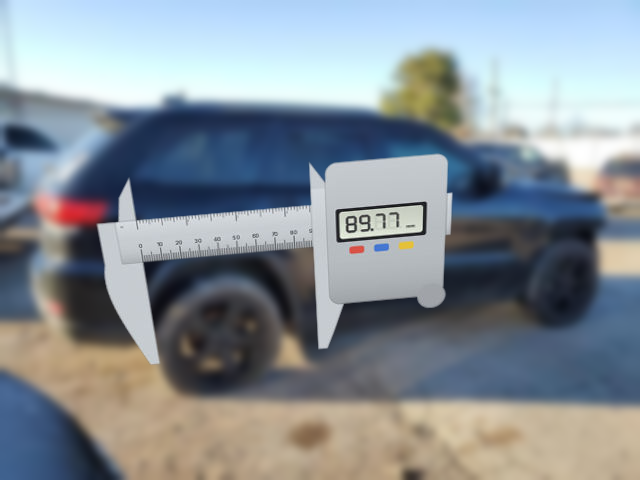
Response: 89.77
